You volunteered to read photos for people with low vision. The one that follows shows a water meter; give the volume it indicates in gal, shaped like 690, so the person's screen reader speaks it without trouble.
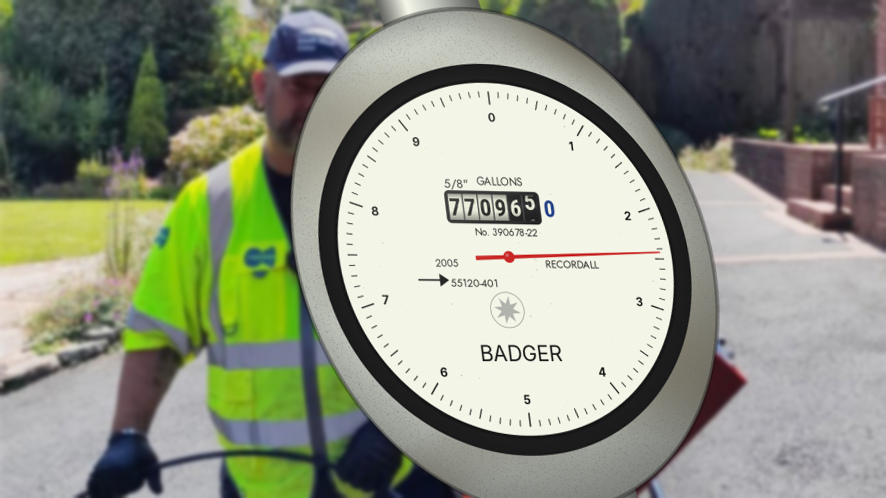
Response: 7709652.4
